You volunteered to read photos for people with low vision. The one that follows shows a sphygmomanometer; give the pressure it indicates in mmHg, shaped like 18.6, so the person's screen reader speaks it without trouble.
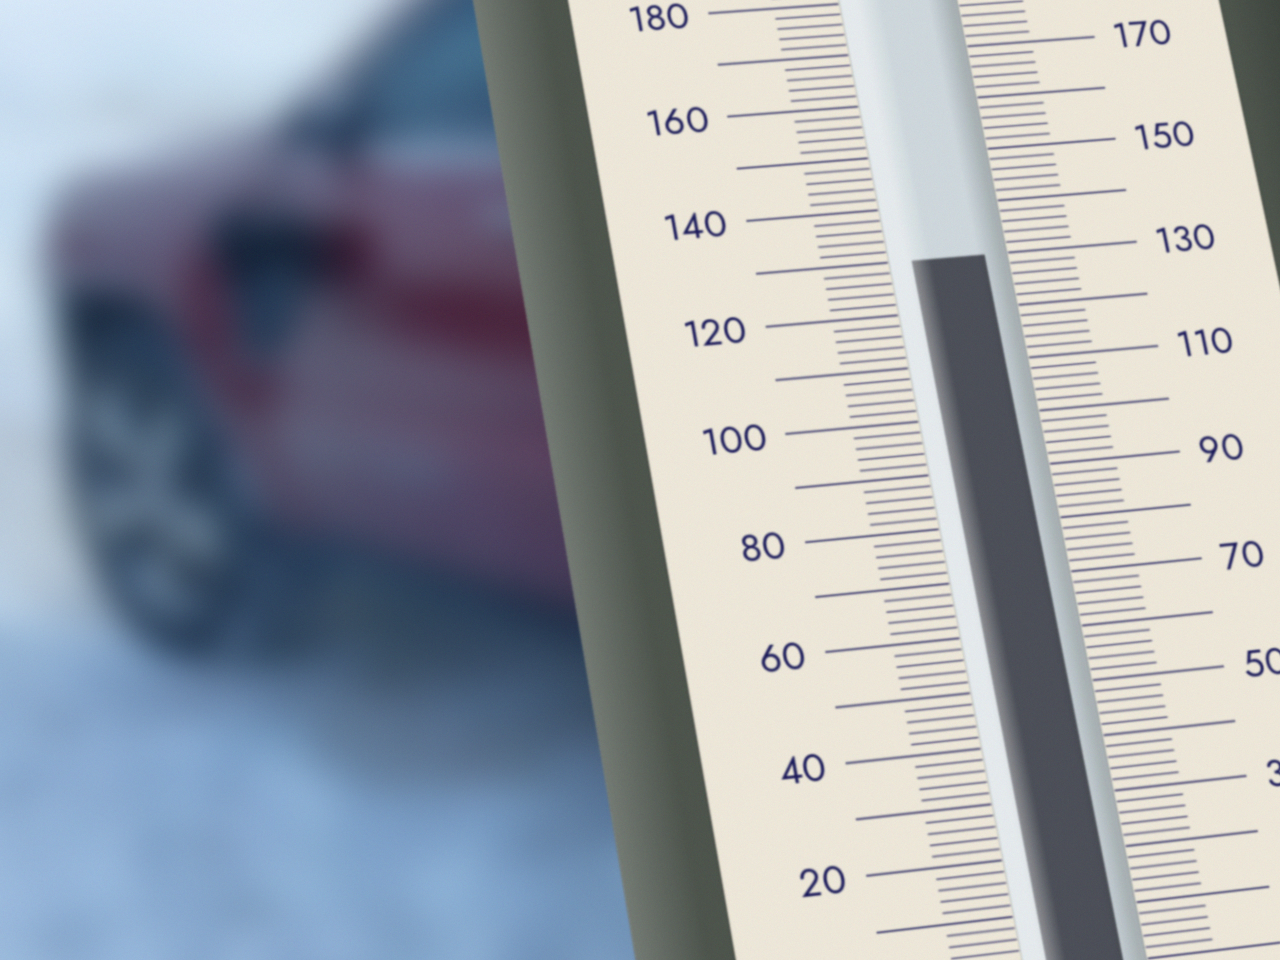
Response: 130
